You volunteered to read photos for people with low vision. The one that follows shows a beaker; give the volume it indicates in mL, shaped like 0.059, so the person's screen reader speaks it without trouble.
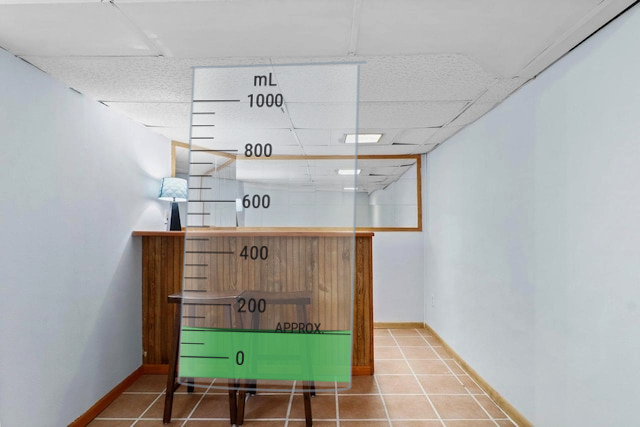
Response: 100
